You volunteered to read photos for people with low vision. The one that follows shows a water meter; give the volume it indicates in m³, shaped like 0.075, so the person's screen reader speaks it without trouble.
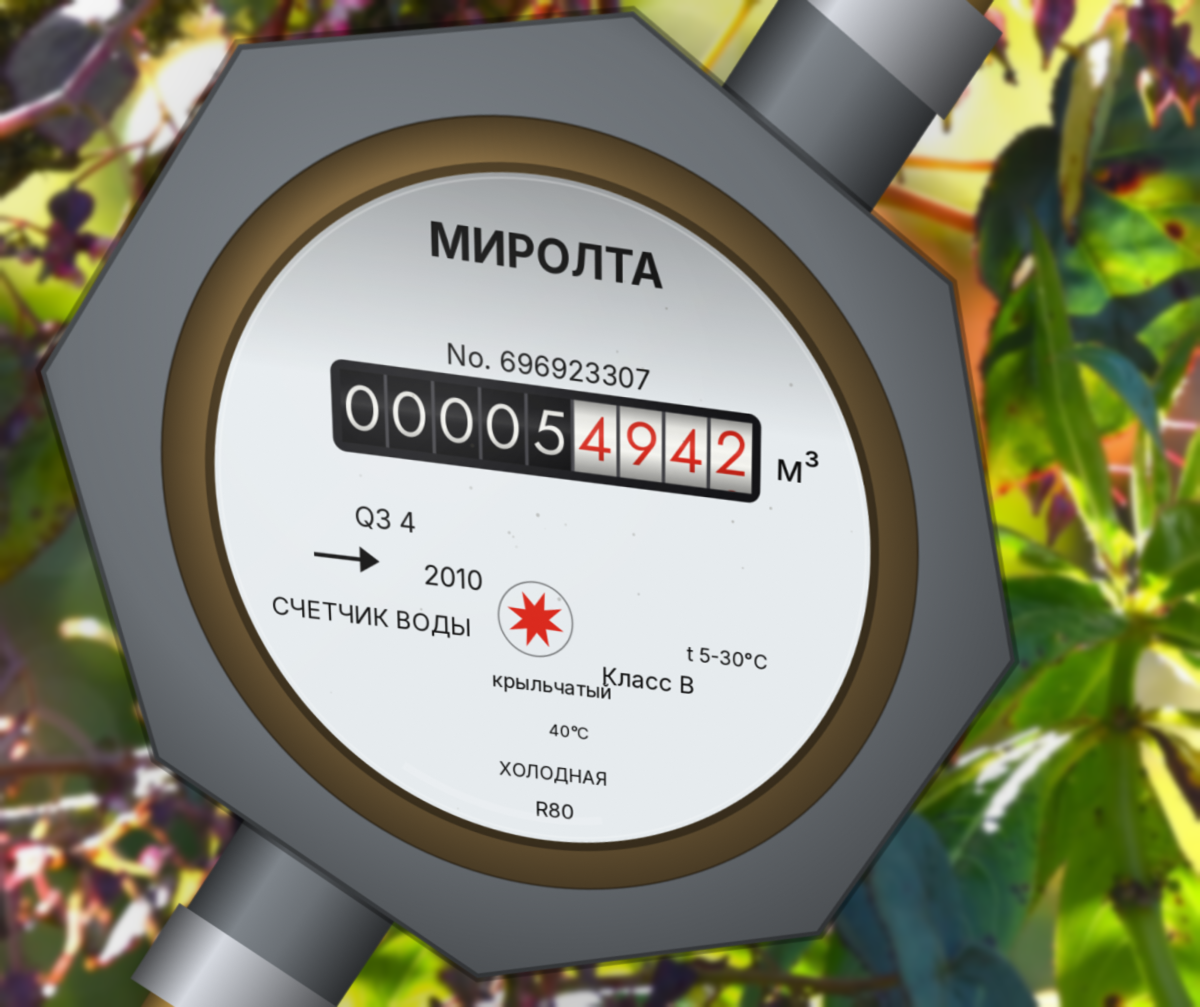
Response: 5.4942
